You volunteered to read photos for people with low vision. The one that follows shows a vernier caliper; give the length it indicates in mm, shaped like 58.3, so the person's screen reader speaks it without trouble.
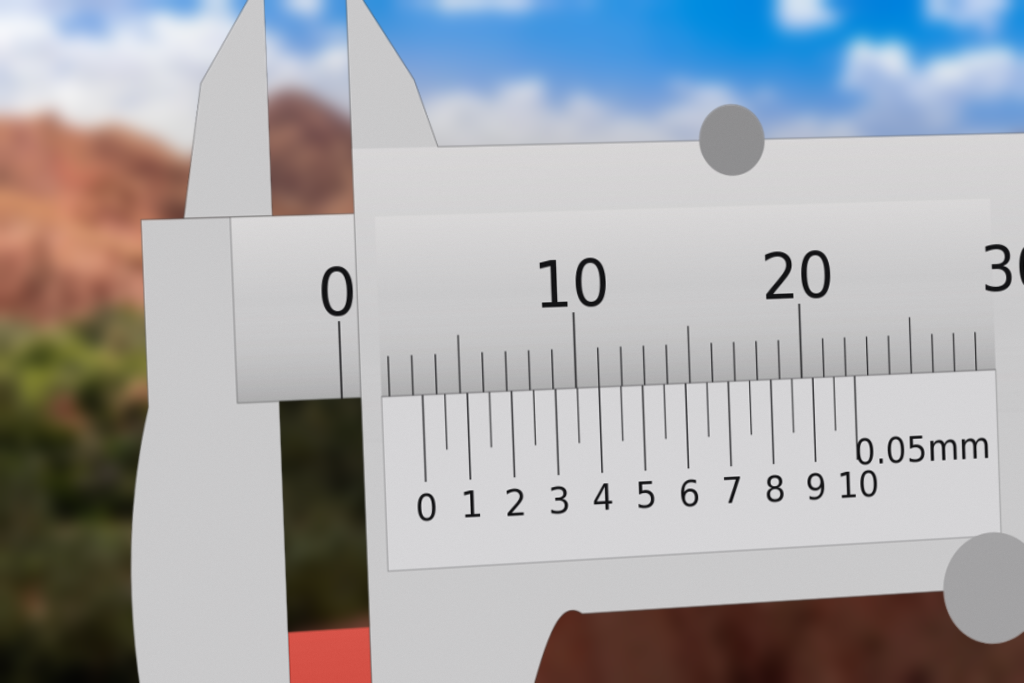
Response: 3.4
